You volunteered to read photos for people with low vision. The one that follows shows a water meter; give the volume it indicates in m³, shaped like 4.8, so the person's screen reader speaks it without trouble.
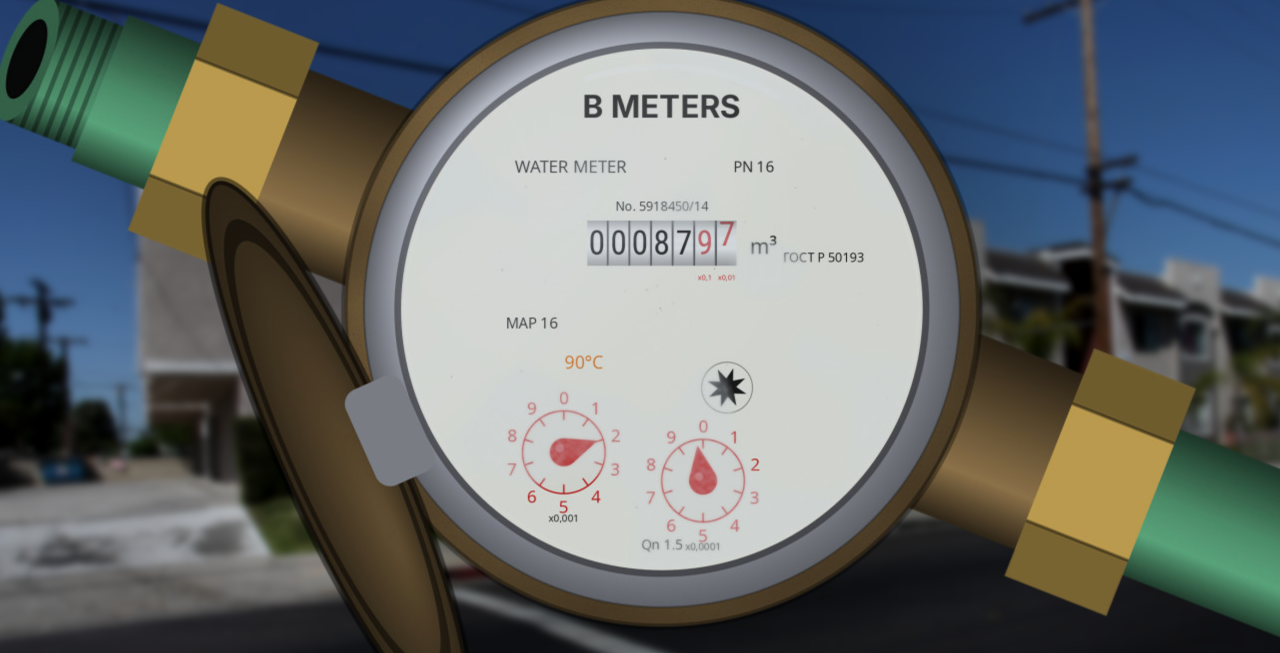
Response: 87.9719
